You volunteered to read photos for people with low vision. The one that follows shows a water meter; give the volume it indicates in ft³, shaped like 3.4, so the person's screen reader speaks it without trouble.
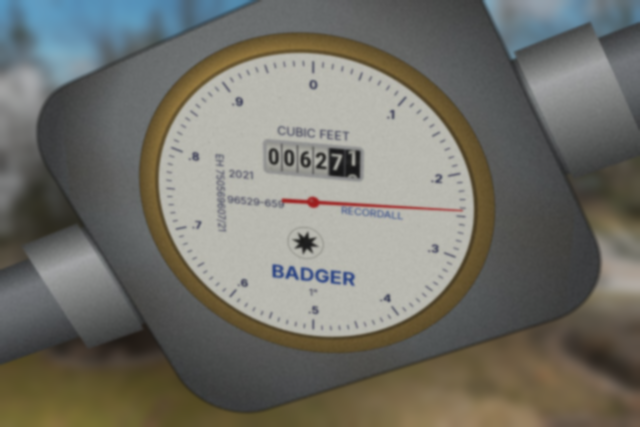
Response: 6271.24
